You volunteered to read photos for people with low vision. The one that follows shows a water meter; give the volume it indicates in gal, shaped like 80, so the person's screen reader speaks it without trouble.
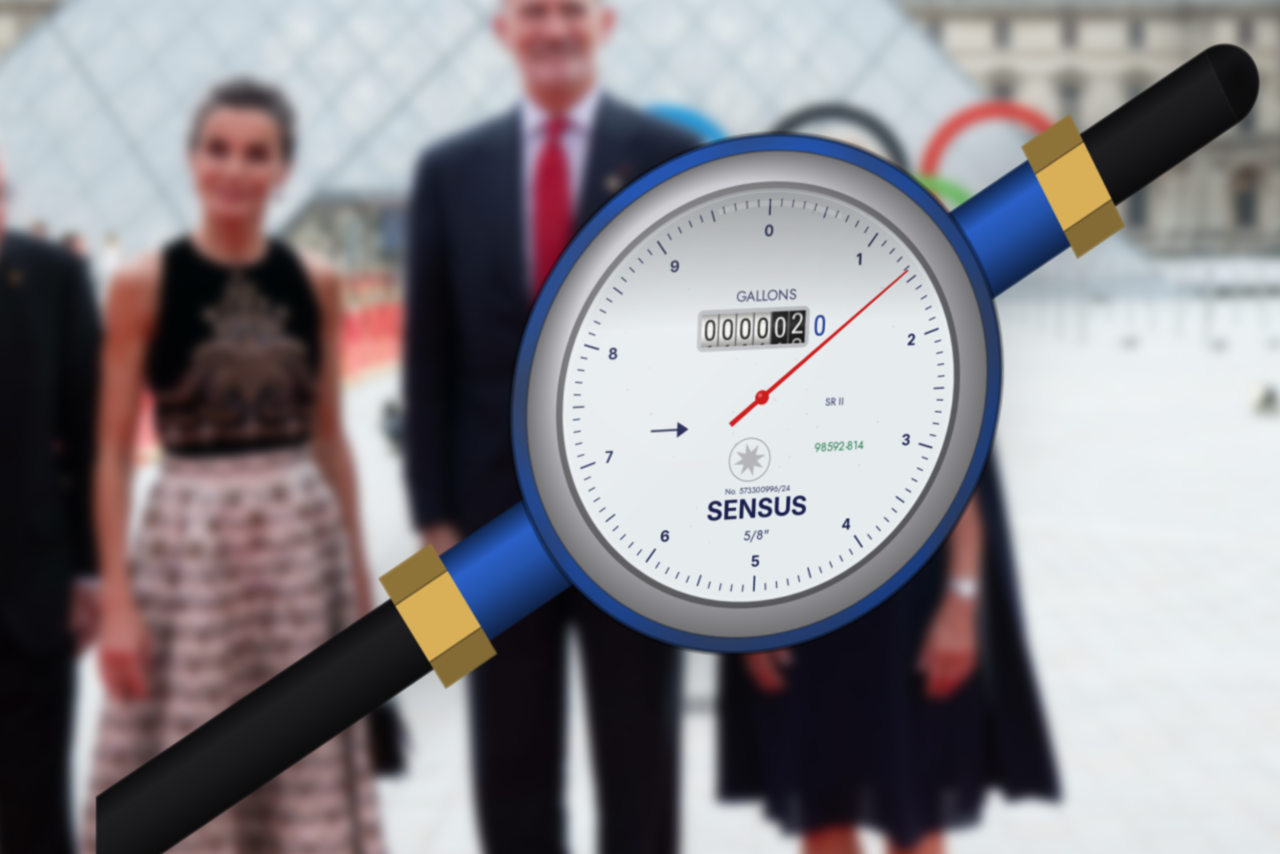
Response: 21.4
